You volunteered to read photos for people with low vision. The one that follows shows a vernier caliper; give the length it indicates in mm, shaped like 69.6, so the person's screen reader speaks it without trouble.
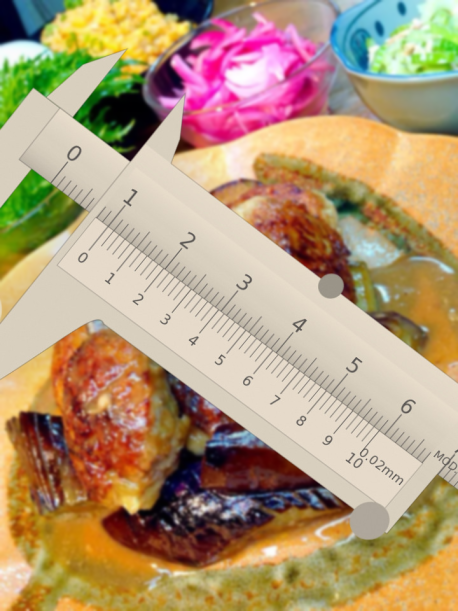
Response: 10.0
